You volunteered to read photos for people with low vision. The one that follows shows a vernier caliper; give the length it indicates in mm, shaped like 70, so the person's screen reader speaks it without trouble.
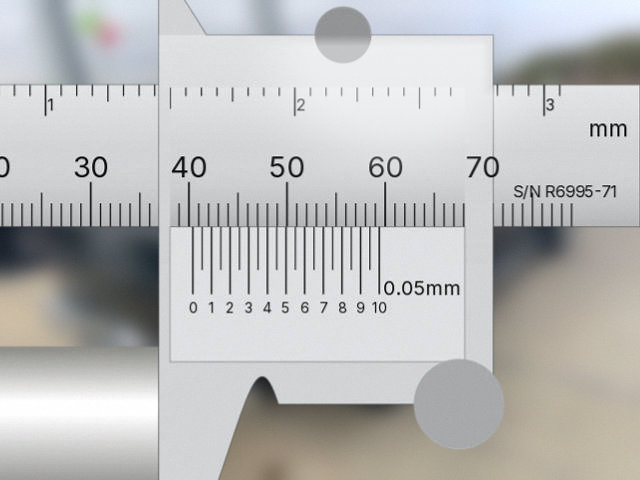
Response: 40.4
